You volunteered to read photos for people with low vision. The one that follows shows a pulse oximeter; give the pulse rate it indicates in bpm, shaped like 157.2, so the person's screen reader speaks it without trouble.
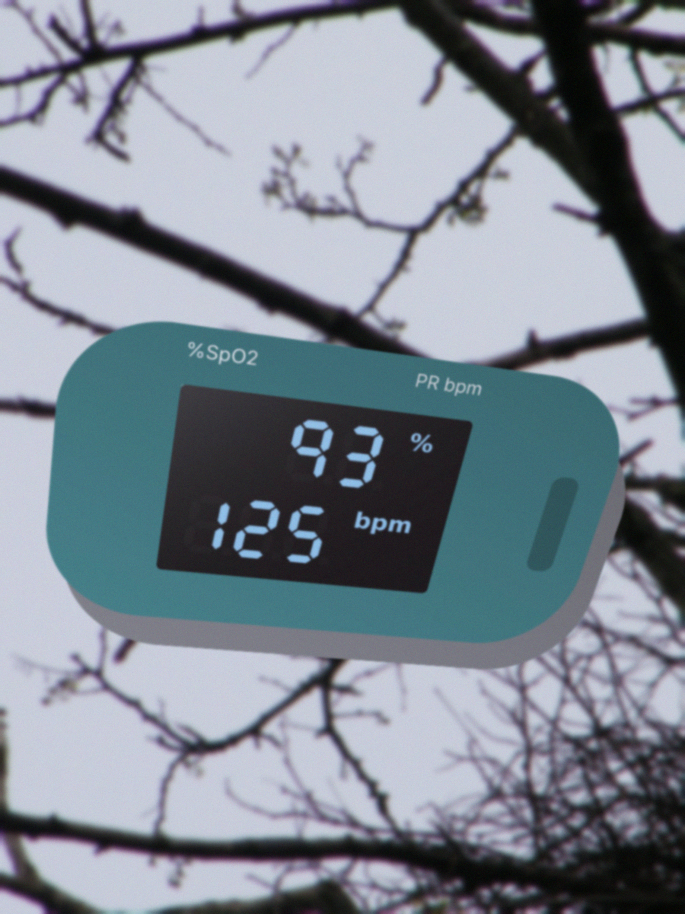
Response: 125
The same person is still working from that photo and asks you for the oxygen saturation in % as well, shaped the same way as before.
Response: 93
